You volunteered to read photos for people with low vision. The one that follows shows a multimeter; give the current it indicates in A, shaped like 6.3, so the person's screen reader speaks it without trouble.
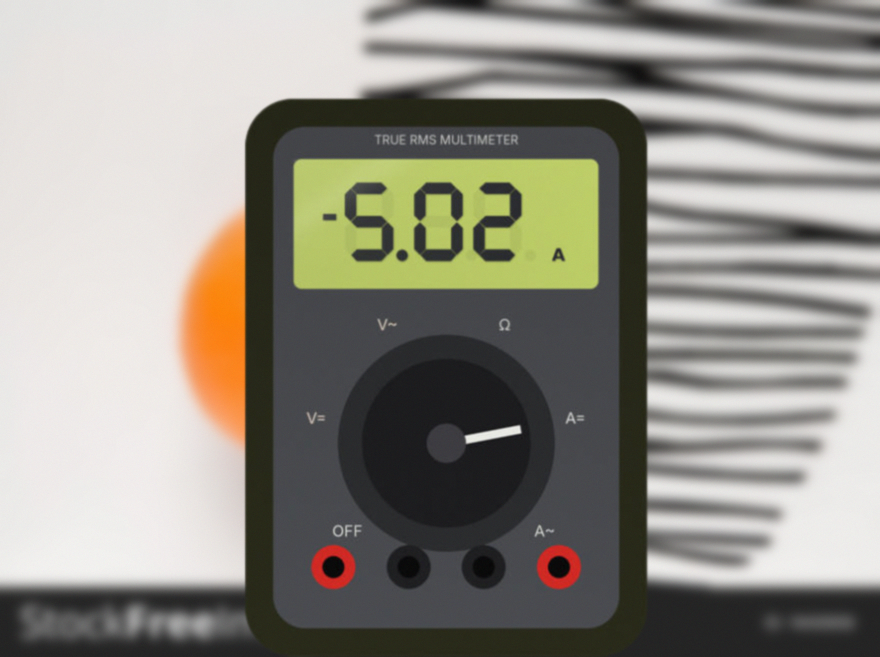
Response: -5.02
